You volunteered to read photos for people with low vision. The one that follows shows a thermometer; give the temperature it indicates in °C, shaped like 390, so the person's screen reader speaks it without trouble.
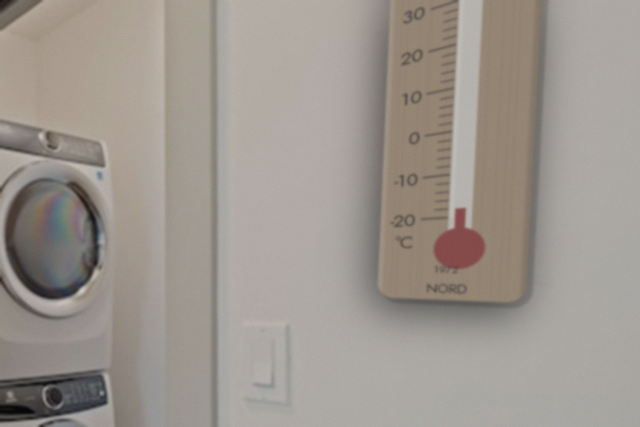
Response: -18
